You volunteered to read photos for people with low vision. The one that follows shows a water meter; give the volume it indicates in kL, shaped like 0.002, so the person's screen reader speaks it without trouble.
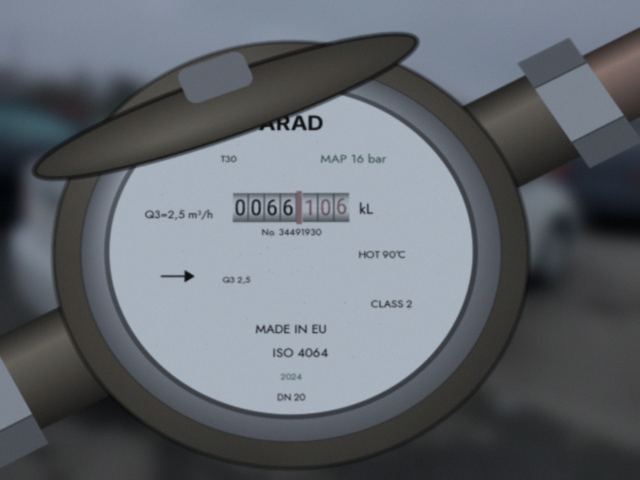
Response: 66.106
